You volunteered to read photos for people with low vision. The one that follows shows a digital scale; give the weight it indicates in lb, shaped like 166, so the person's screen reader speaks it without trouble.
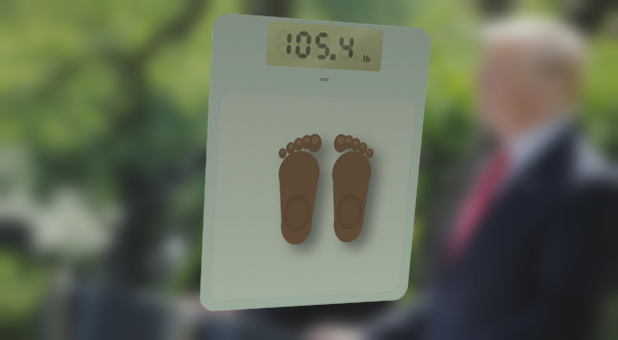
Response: 105.4
